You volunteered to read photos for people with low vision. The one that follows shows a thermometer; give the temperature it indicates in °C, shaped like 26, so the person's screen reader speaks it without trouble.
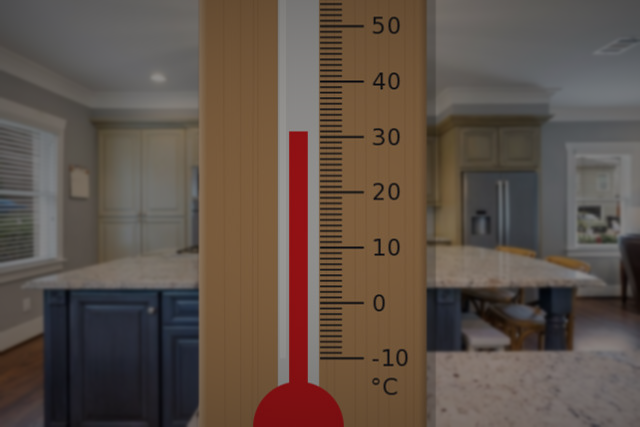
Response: 31
